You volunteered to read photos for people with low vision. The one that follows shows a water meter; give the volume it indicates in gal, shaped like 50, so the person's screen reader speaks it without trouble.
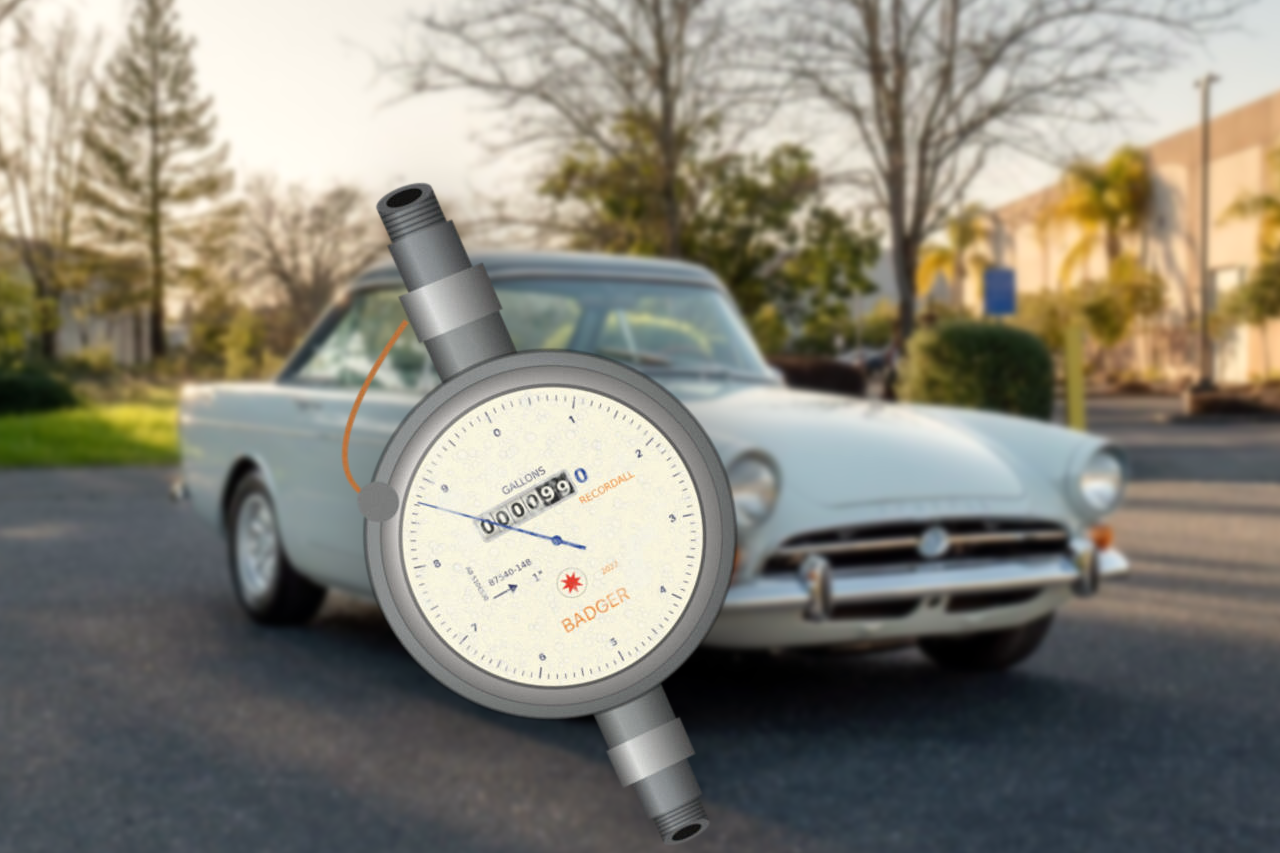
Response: 988.7
